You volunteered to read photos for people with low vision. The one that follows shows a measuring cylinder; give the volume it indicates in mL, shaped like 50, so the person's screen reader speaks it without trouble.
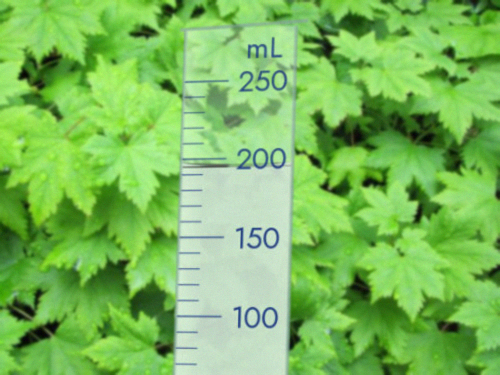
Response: 195
